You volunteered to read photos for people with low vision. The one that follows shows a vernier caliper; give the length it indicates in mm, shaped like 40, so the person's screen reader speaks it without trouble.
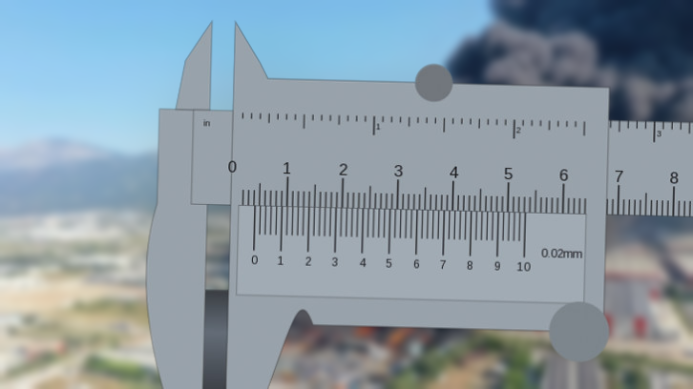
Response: 4.2
